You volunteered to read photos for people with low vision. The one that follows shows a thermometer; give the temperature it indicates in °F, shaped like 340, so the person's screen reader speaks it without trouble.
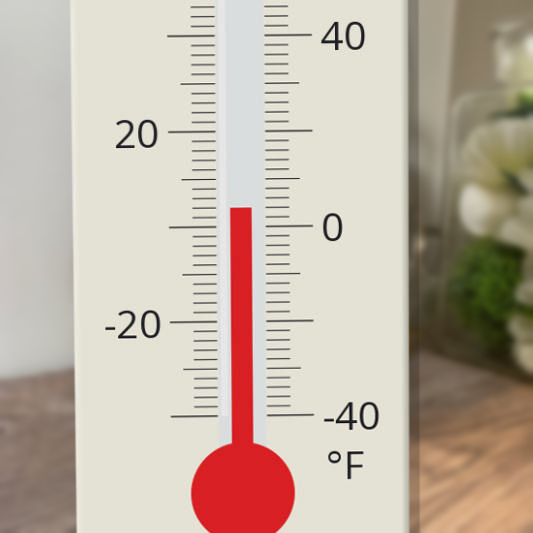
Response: 4
